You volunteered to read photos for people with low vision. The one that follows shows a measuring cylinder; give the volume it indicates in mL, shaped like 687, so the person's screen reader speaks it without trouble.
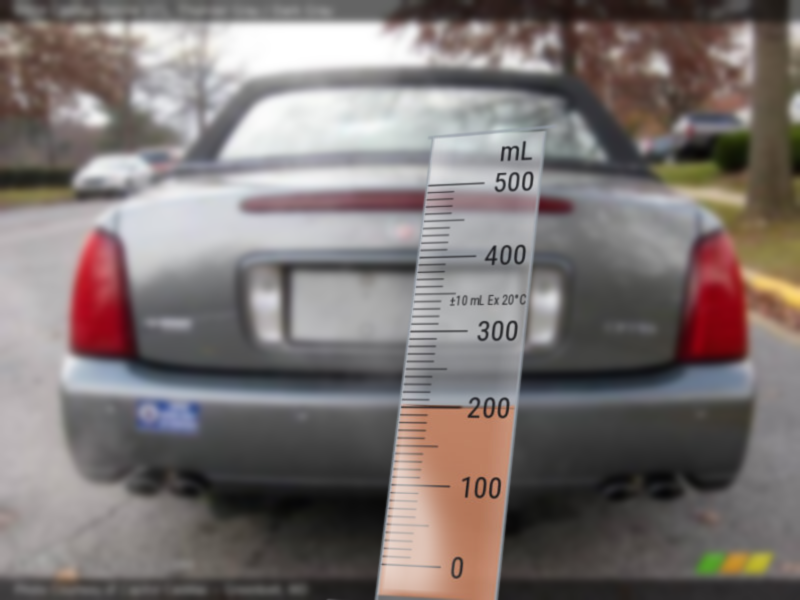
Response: 200
